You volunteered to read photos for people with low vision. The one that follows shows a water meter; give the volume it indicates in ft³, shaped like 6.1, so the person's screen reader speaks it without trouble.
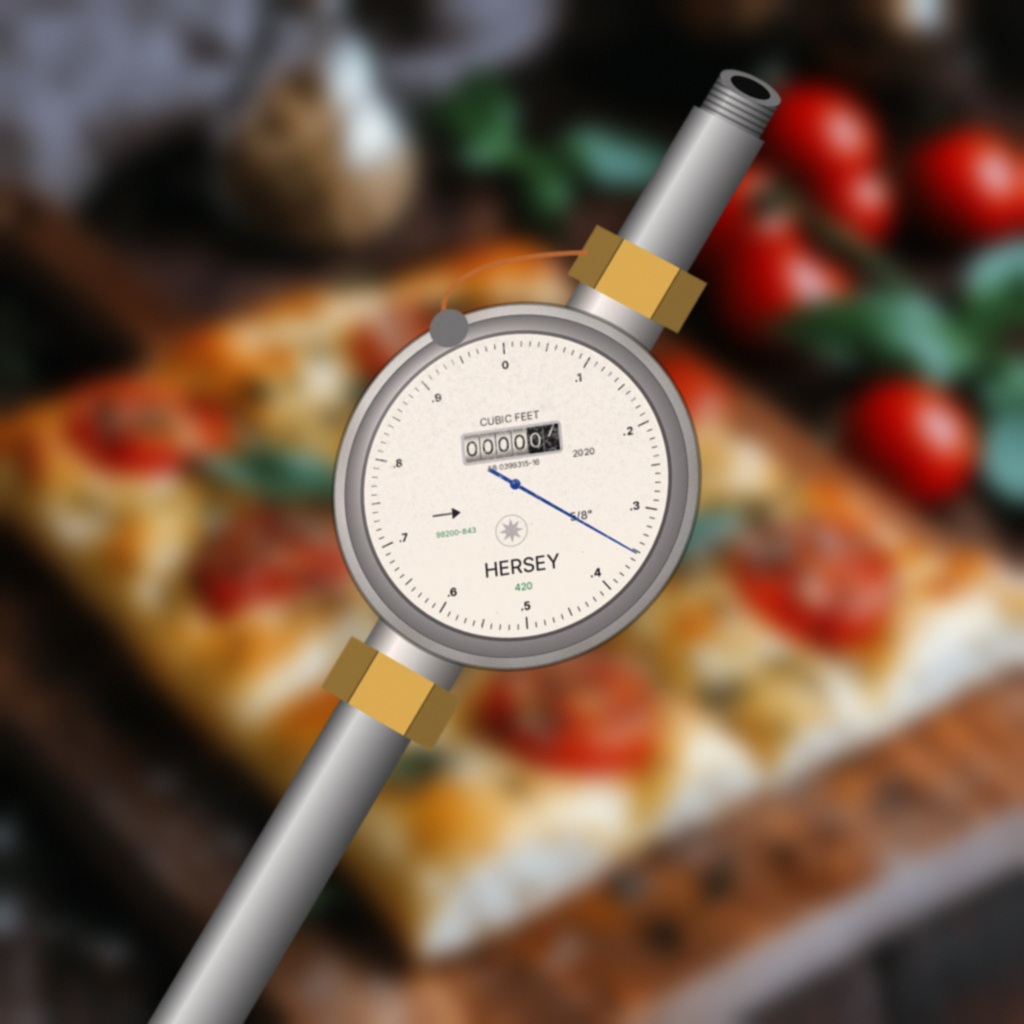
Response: 7.35
